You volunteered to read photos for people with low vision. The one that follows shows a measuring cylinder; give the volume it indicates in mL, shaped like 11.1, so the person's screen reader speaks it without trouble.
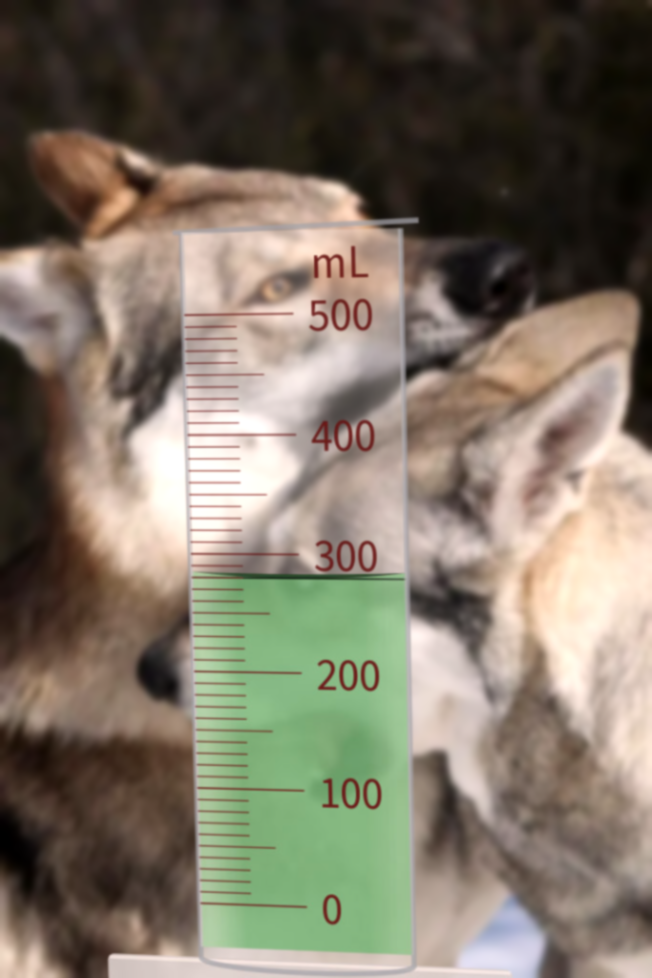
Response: 280
